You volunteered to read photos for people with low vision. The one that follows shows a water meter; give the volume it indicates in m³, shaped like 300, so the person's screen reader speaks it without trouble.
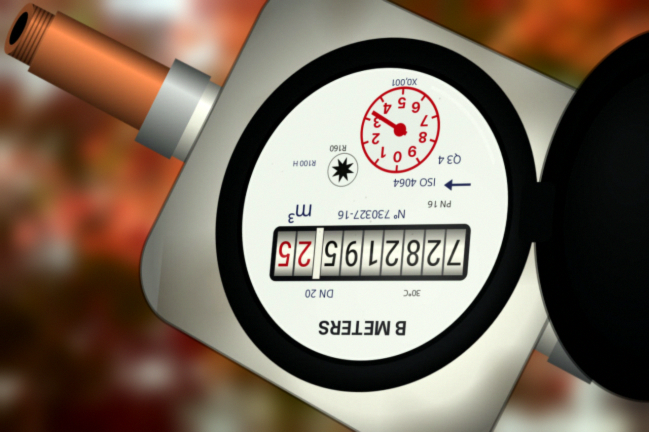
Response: 7282195.253
